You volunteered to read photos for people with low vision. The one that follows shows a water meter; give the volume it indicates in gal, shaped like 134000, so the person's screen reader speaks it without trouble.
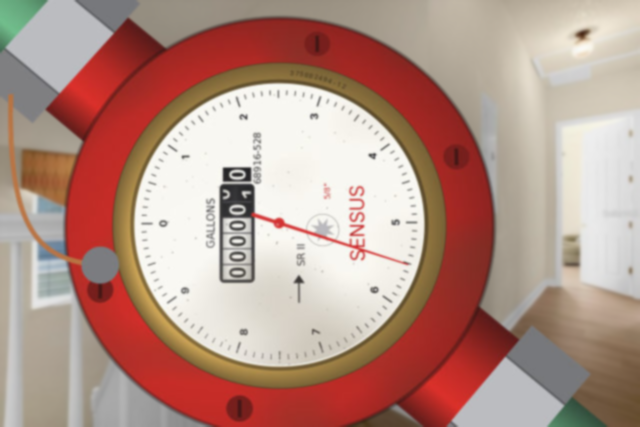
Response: 5.5
